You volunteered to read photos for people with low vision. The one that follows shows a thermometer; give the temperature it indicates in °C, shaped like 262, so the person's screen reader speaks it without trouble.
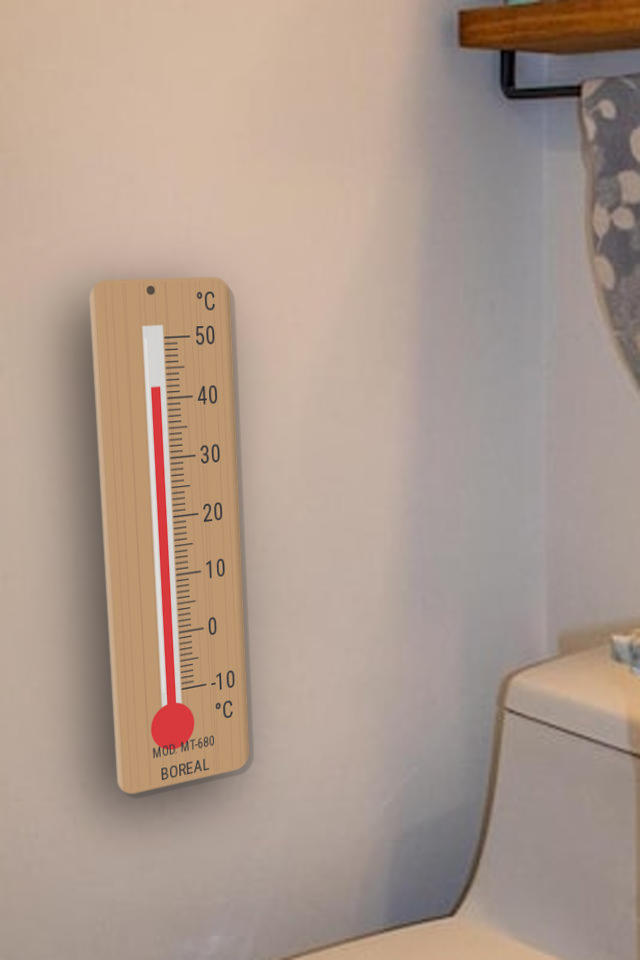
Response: 42
